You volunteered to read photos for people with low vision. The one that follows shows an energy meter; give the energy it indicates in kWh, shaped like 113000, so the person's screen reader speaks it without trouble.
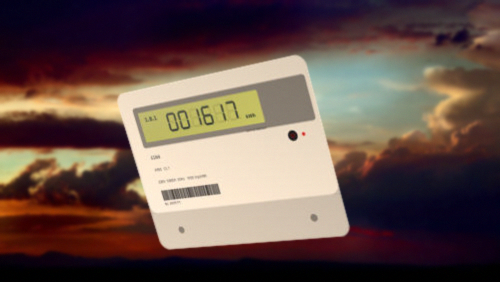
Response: 1617
